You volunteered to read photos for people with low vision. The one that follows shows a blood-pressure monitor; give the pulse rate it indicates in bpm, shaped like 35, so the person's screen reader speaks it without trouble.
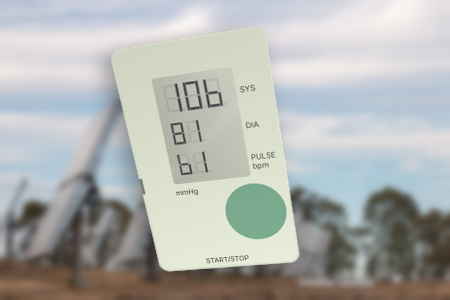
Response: 61
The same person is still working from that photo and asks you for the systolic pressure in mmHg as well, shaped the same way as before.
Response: 106
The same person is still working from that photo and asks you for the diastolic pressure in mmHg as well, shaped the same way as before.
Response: 81
